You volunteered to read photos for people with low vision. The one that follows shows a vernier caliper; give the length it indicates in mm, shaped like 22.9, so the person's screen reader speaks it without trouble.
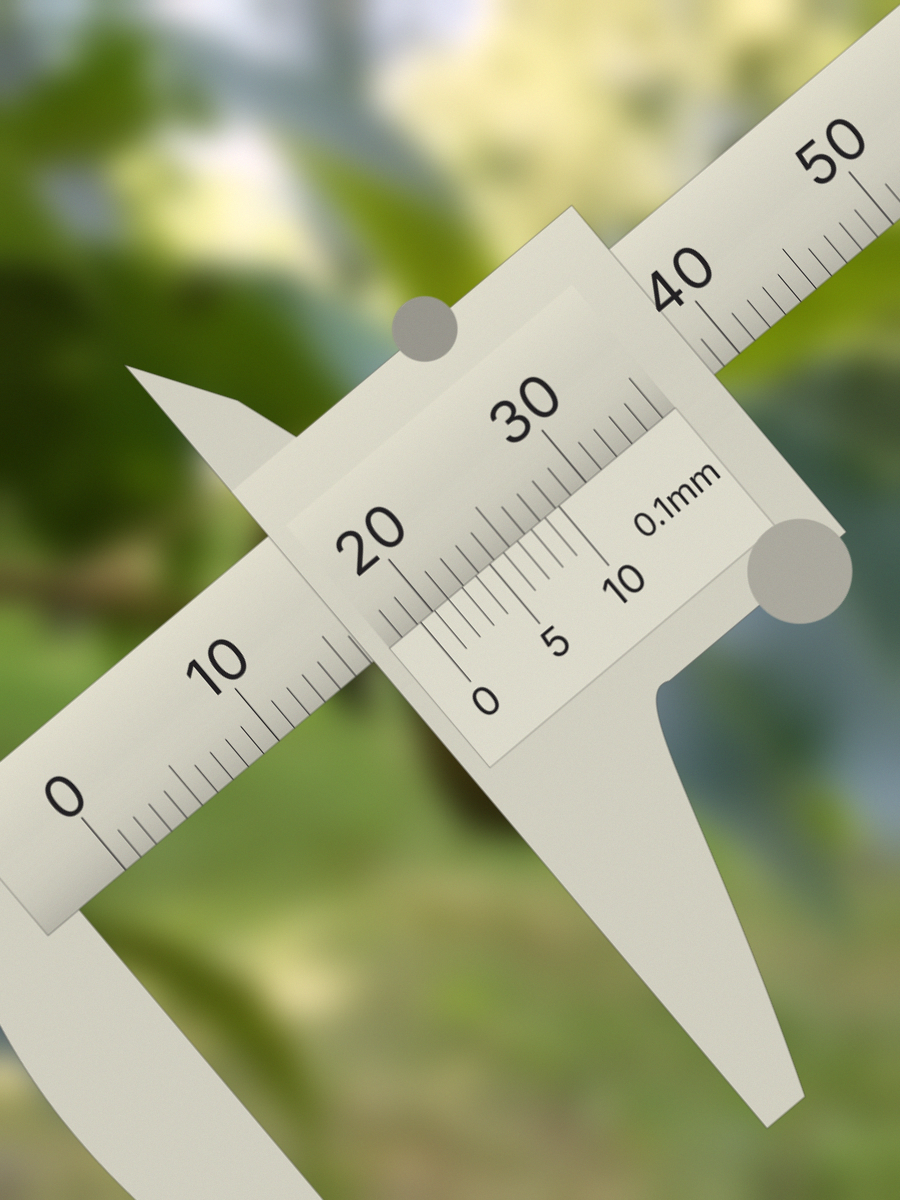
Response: 19.2
